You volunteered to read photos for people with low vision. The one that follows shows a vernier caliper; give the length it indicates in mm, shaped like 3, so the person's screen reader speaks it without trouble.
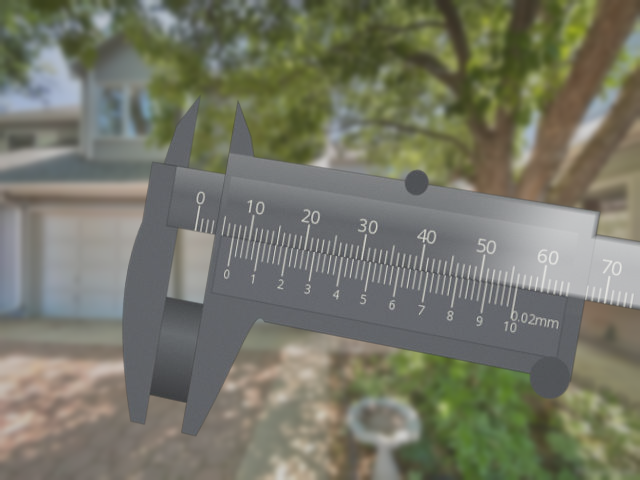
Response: 7.0
